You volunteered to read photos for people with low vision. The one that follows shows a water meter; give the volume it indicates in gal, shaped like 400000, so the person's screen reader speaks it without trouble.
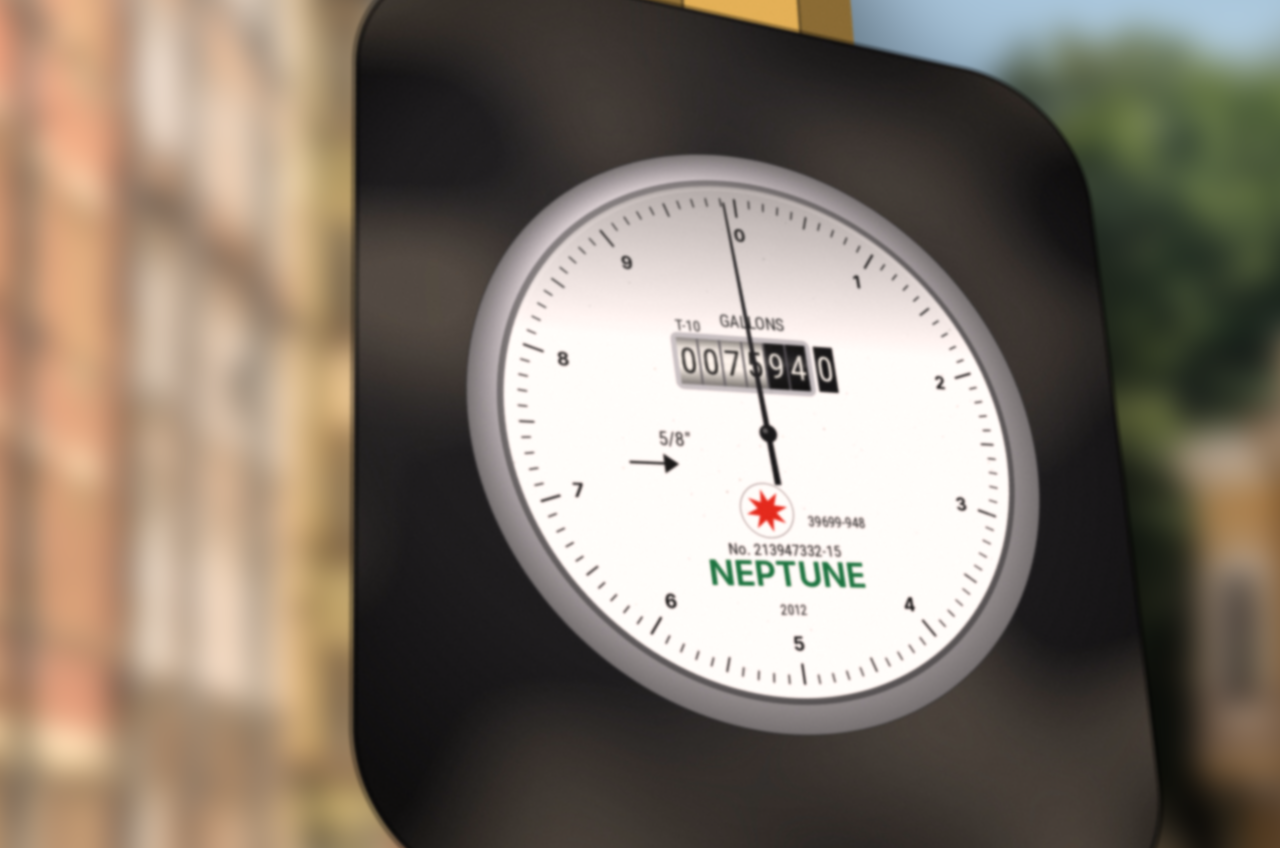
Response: 75939.9
